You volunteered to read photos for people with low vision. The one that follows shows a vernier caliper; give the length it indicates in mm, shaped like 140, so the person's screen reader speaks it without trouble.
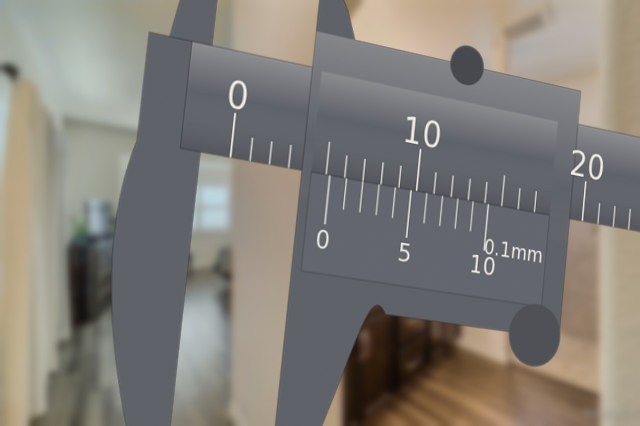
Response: 5.2
